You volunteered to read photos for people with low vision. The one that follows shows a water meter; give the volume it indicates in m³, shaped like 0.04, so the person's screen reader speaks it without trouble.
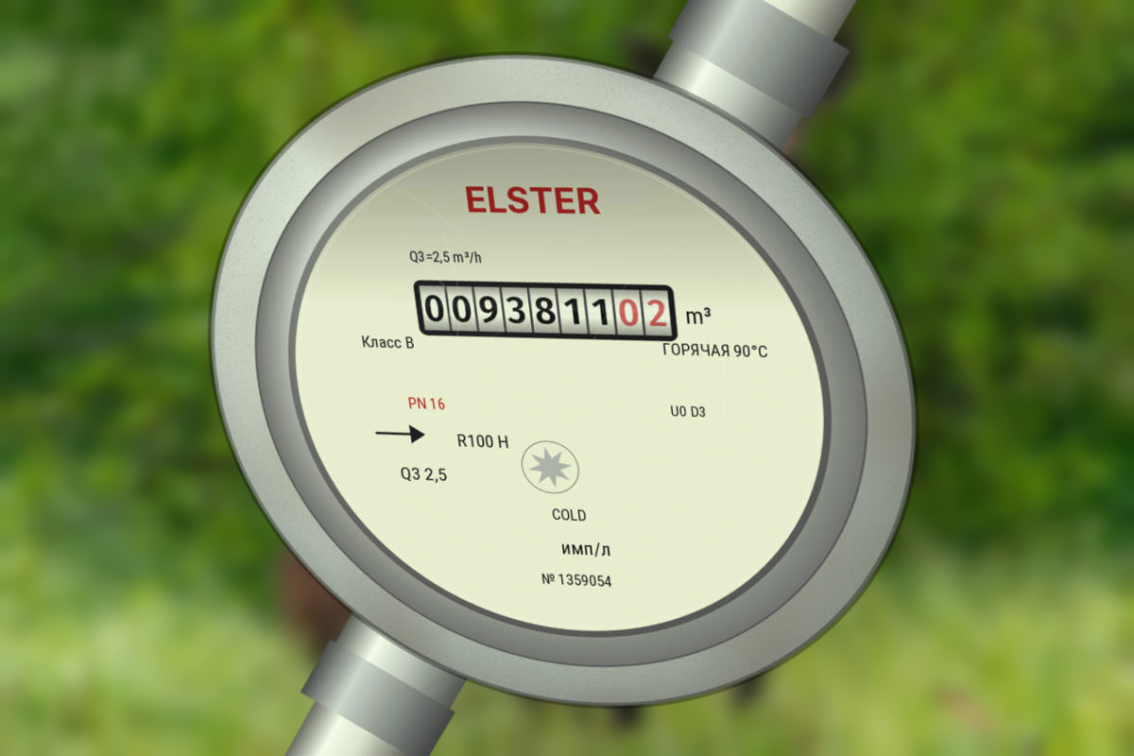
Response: 93811.02
